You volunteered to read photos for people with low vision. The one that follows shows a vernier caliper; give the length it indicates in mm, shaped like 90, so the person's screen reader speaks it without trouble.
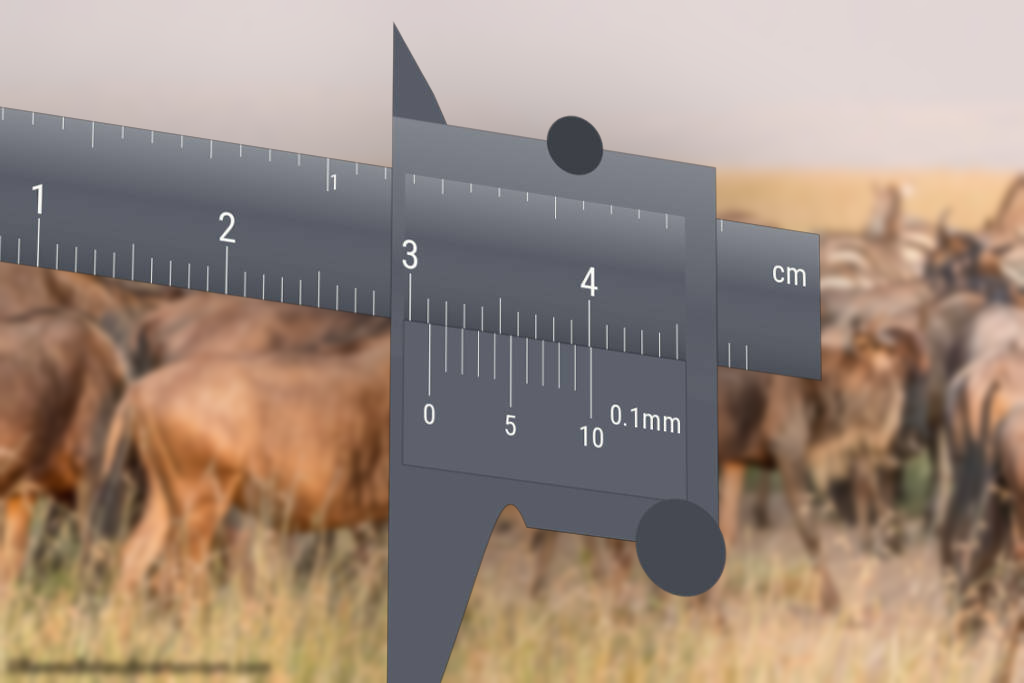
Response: 31.1
